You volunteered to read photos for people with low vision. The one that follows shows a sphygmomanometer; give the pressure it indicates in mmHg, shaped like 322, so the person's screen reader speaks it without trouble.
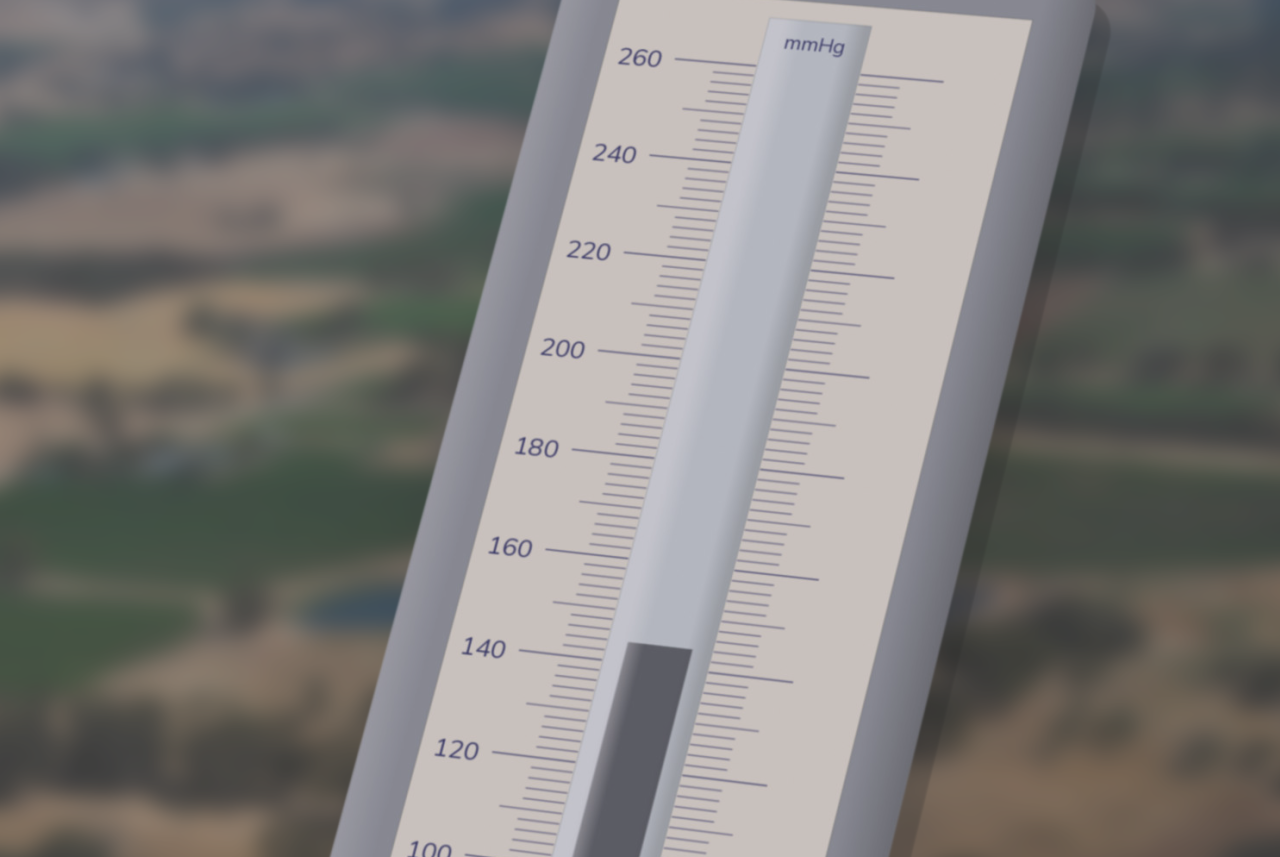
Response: 144
